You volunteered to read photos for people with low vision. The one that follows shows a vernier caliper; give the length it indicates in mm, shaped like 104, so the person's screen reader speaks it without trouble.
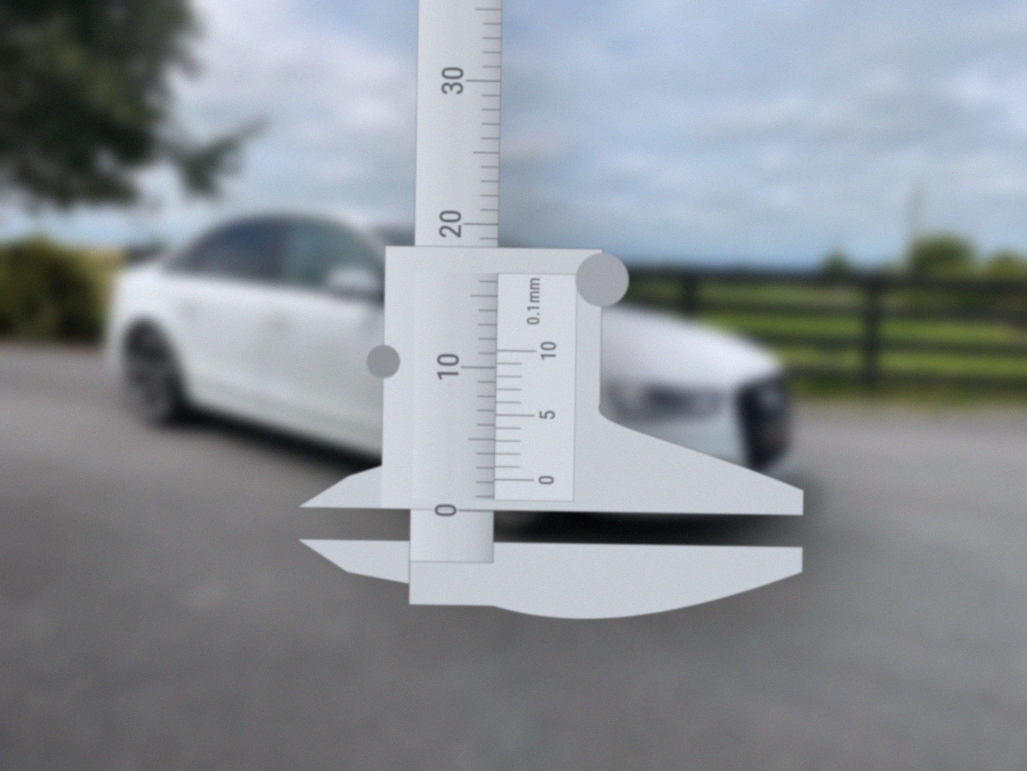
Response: 2.2
